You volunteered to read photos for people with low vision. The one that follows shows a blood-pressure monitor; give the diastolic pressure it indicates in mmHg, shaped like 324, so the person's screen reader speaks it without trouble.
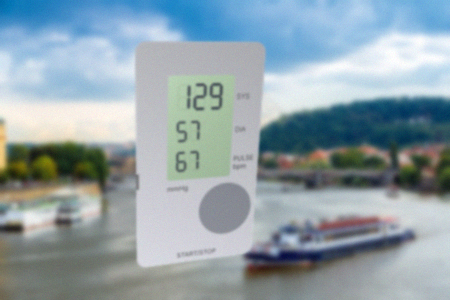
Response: 57
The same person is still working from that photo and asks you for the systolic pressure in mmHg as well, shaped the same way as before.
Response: 129
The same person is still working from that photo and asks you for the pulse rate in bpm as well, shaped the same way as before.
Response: 67
